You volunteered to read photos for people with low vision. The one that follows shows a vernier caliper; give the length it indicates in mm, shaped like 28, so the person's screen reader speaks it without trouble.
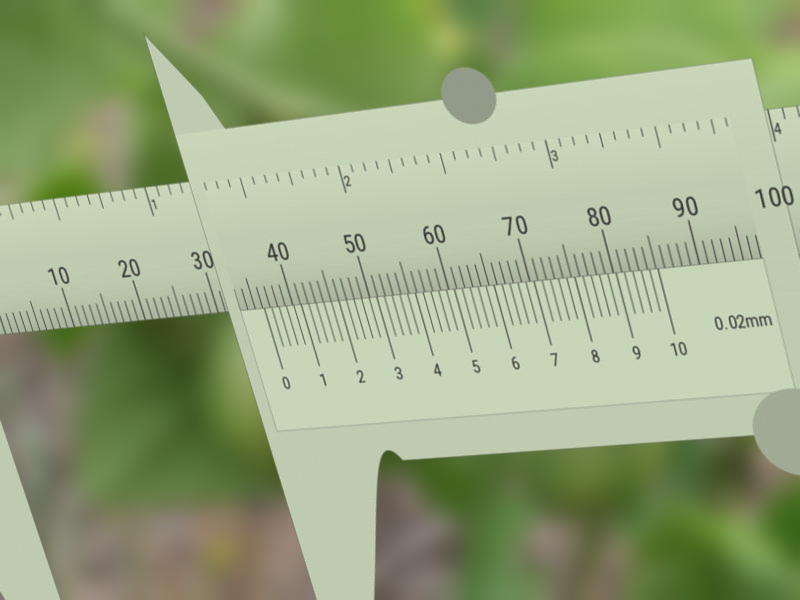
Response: 36.2
